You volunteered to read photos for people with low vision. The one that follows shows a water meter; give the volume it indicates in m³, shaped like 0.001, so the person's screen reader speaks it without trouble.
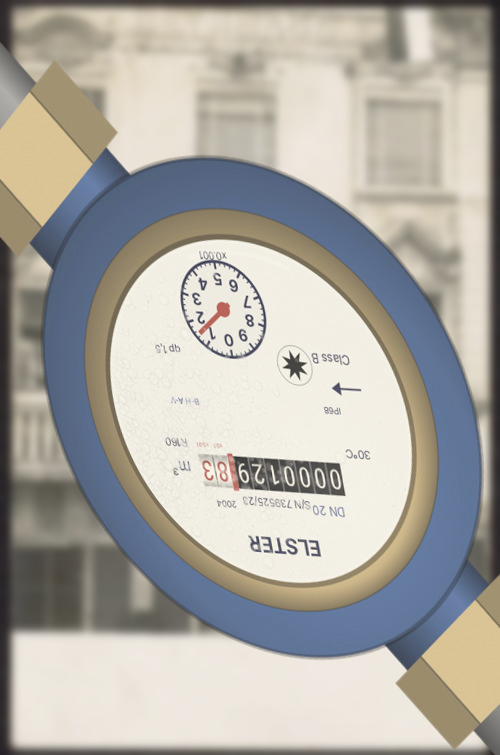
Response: 129.831
